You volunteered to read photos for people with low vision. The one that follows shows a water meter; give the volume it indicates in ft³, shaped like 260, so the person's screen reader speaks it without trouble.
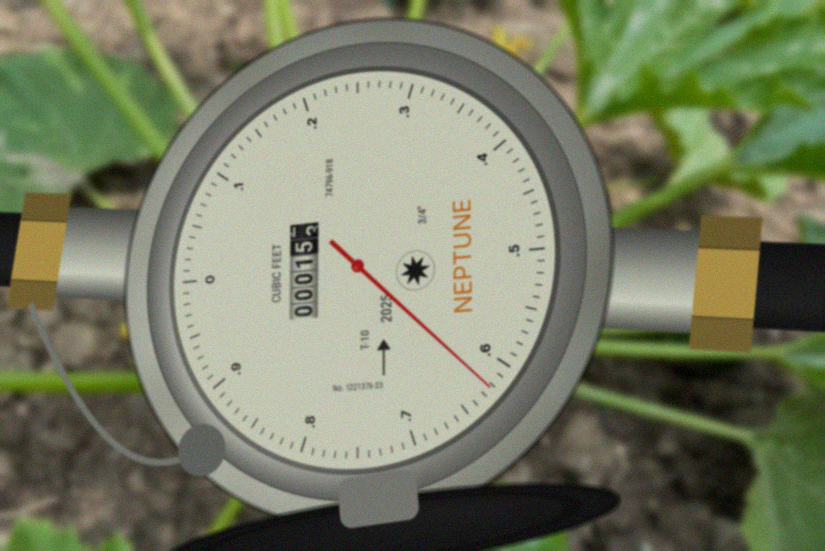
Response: 152.62
